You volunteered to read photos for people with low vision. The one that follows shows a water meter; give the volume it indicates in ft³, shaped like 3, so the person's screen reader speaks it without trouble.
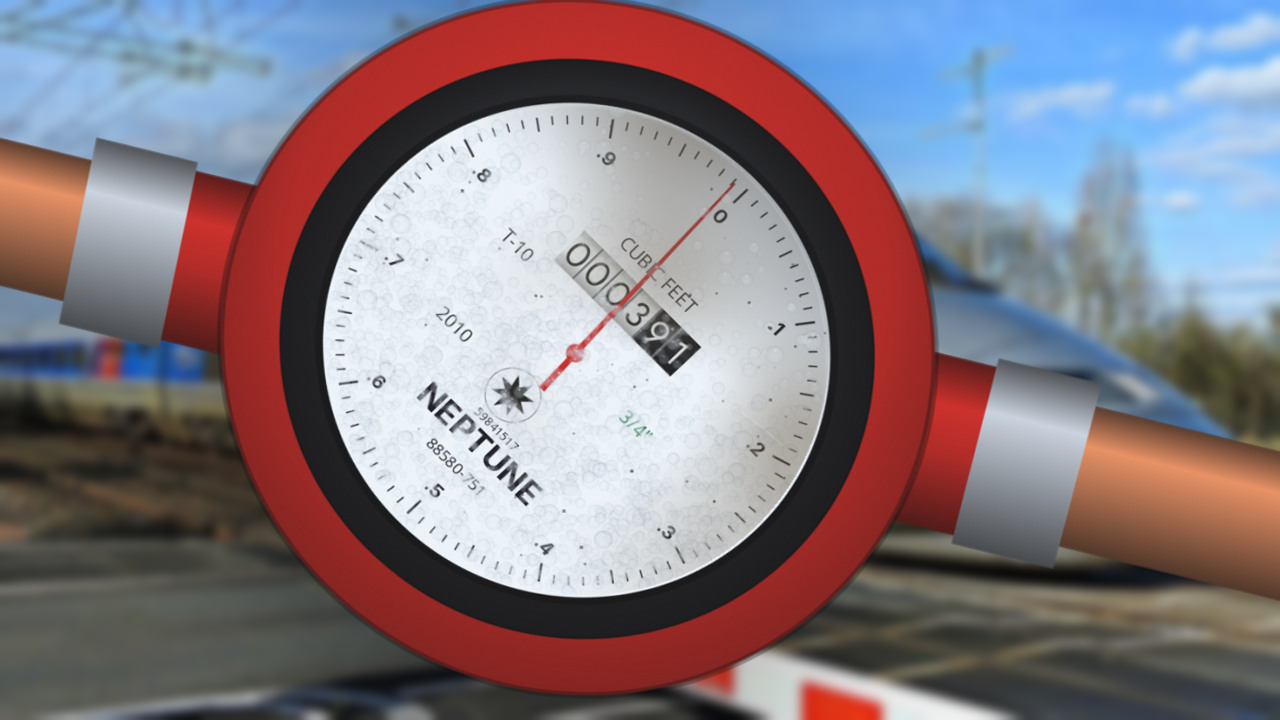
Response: 390.99
